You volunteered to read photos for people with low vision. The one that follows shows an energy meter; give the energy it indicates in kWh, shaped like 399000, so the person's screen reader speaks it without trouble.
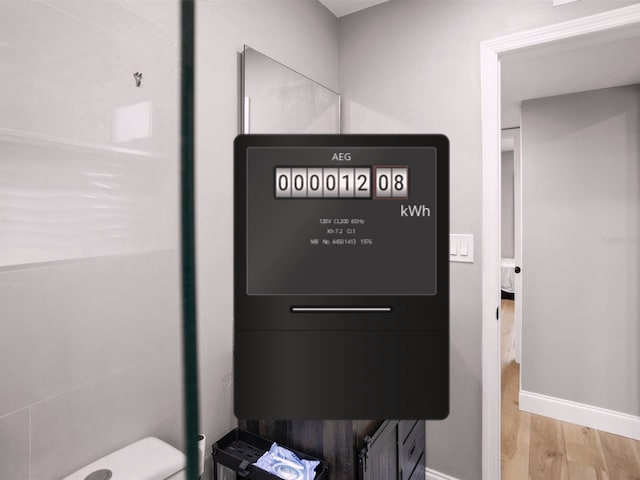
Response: 12.08
